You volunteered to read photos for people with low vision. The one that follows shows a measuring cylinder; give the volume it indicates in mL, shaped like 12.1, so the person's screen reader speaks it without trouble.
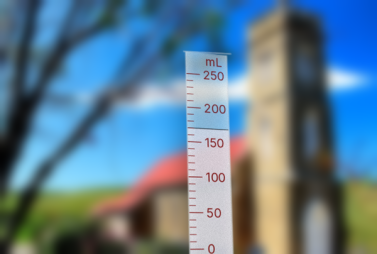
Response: 170
